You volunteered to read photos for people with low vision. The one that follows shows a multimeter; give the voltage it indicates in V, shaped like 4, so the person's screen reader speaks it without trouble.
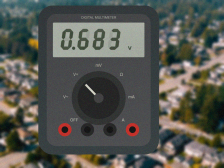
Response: 0.683
